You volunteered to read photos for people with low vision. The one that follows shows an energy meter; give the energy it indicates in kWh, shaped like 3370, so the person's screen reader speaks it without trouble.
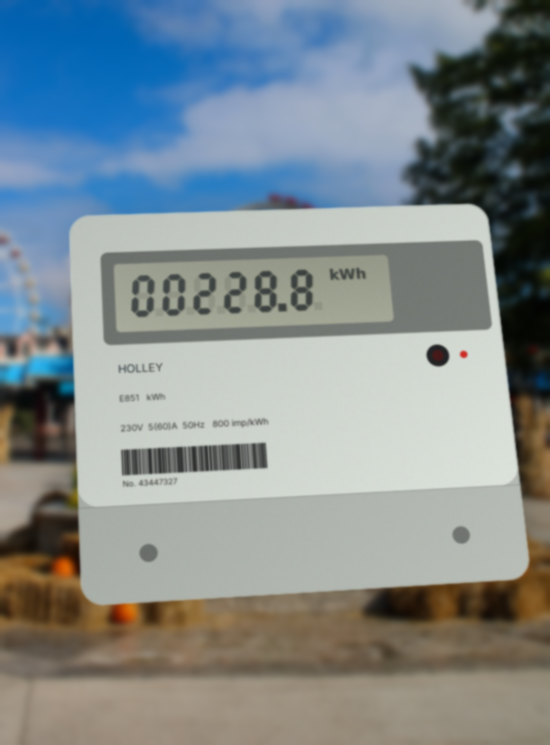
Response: 228.8
